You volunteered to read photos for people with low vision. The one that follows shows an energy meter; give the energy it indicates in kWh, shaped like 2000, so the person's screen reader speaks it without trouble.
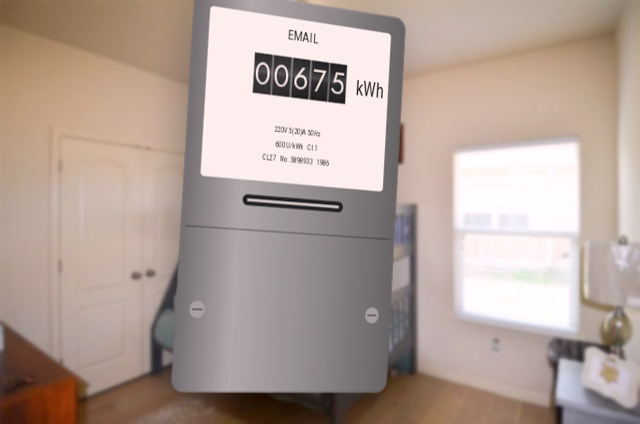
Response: 675
